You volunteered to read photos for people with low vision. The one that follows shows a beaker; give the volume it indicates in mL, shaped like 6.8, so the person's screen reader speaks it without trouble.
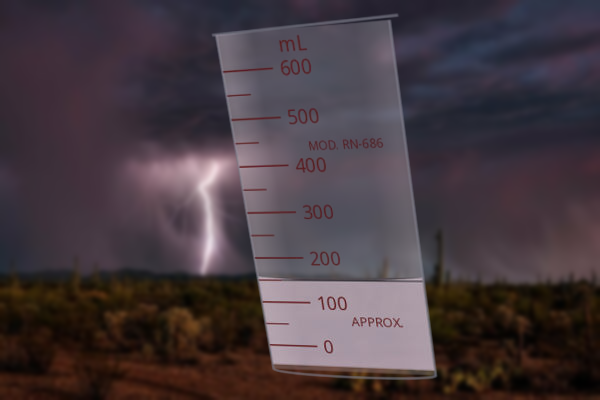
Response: 150
